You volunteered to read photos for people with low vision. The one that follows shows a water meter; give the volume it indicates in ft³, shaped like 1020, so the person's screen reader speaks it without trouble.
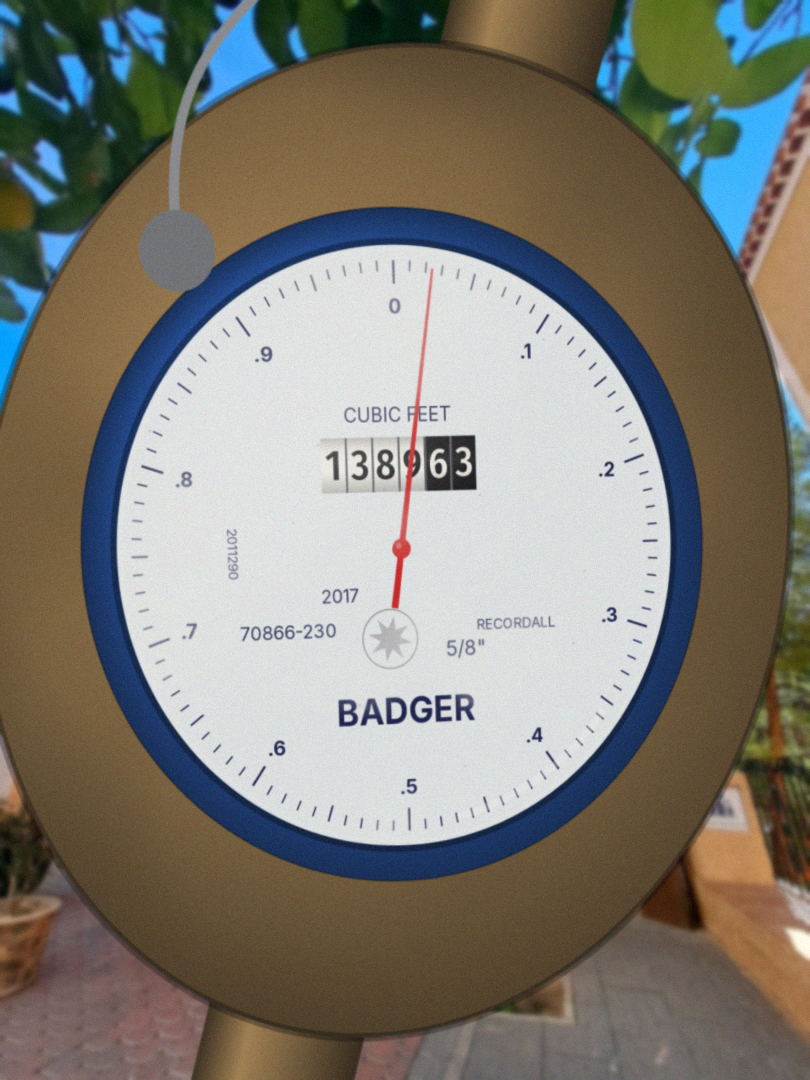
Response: 138963.02
